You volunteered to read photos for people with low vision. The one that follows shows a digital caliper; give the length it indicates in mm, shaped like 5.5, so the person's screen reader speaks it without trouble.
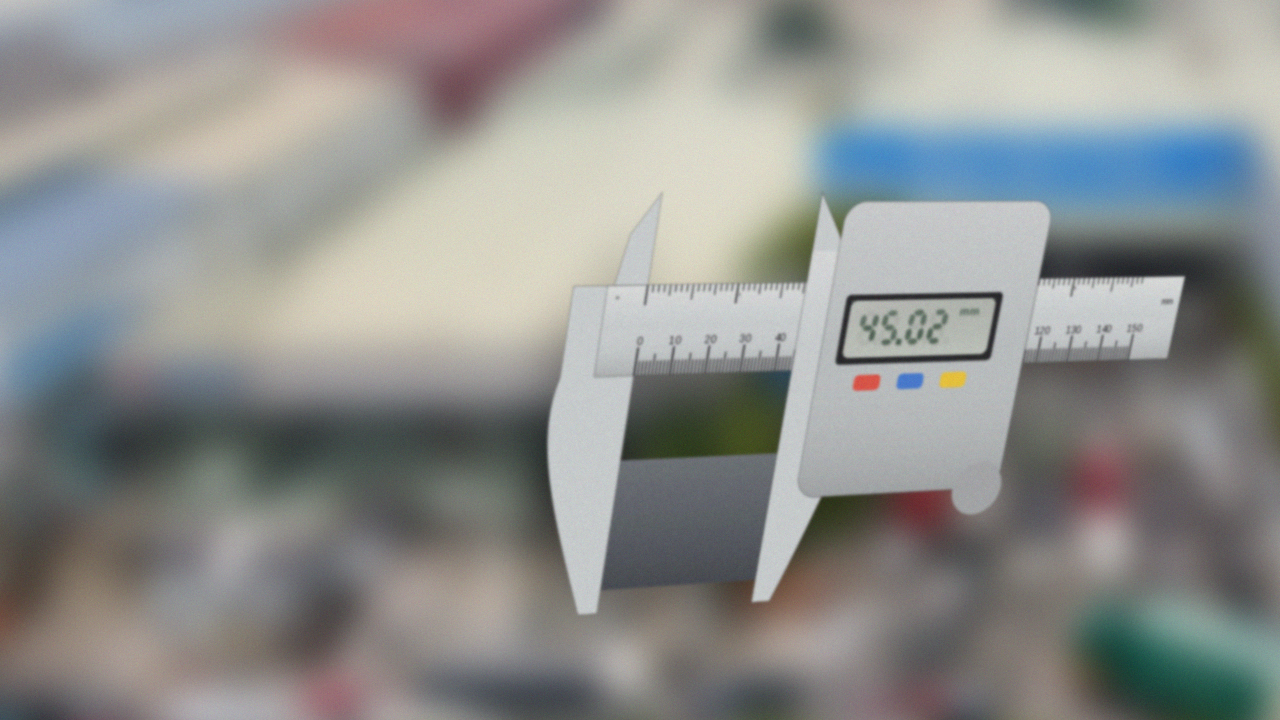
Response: 45.02
